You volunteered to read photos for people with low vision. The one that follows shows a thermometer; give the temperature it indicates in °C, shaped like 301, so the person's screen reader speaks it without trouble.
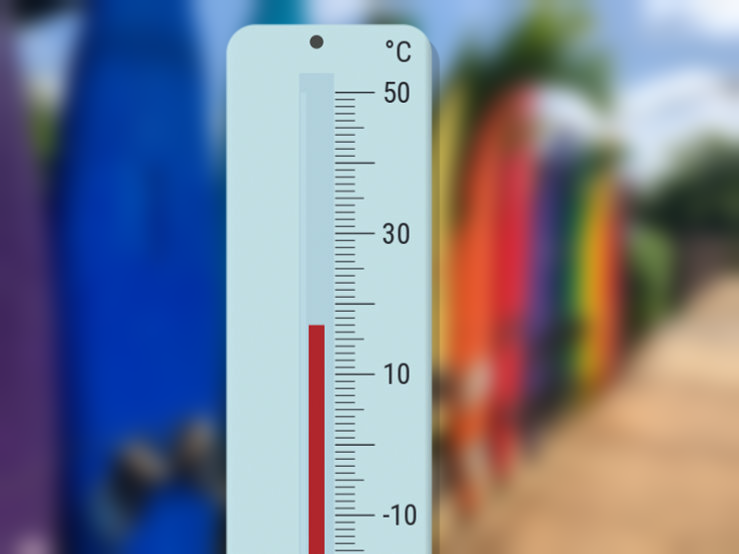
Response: 17
